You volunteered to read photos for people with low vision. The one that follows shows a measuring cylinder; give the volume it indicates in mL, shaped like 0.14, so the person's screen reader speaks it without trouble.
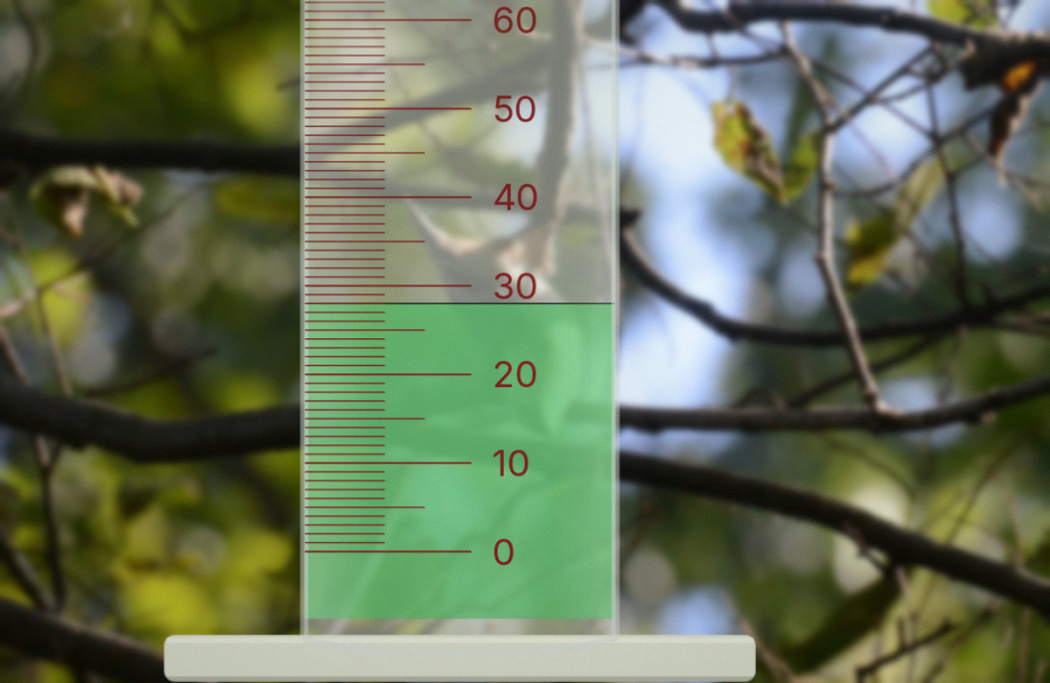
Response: 28
